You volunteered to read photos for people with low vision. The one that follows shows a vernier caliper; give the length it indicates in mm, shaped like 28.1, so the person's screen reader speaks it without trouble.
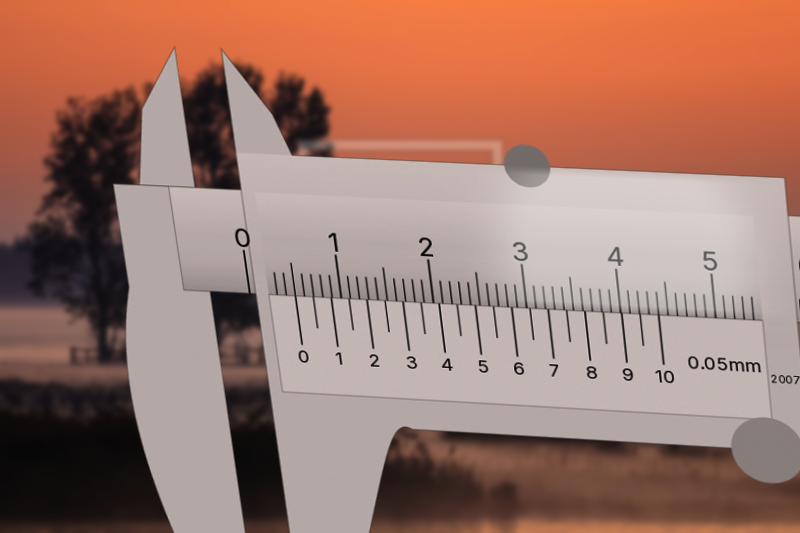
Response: 5.0
